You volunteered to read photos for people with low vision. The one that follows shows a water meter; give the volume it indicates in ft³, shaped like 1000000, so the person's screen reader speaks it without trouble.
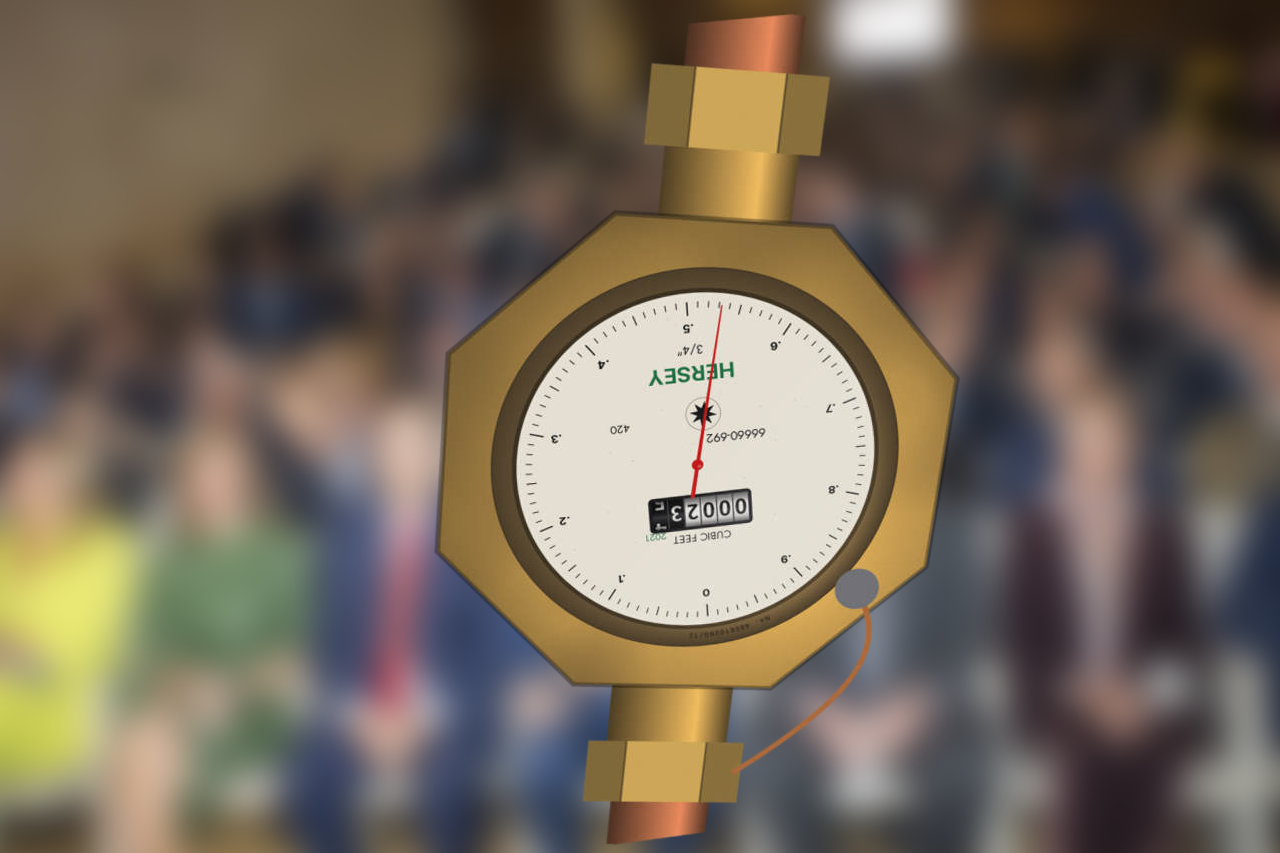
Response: 234.53
